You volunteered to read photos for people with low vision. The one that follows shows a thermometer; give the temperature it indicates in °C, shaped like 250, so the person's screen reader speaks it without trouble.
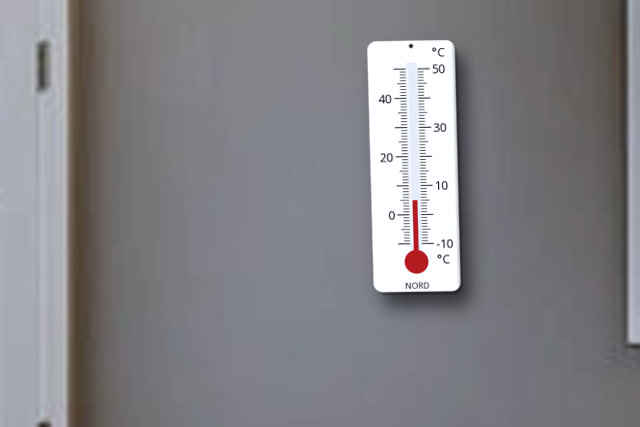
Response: 5
